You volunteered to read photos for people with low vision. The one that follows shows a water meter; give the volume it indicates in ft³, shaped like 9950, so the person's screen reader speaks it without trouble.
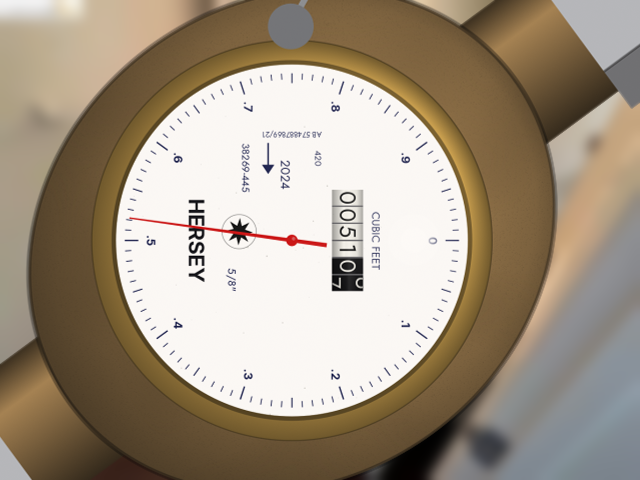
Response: 5106.52
